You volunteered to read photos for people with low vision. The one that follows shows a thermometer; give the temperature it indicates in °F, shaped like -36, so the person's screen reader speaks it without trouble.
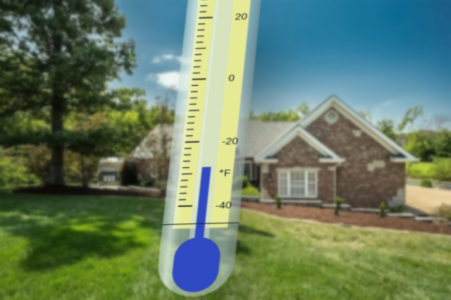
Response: -28
